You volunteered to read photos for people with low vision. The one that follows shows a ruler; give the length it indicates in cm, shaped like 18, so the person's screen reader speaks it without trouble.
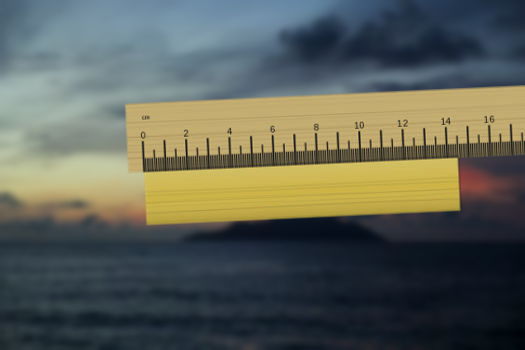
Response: 14.5
